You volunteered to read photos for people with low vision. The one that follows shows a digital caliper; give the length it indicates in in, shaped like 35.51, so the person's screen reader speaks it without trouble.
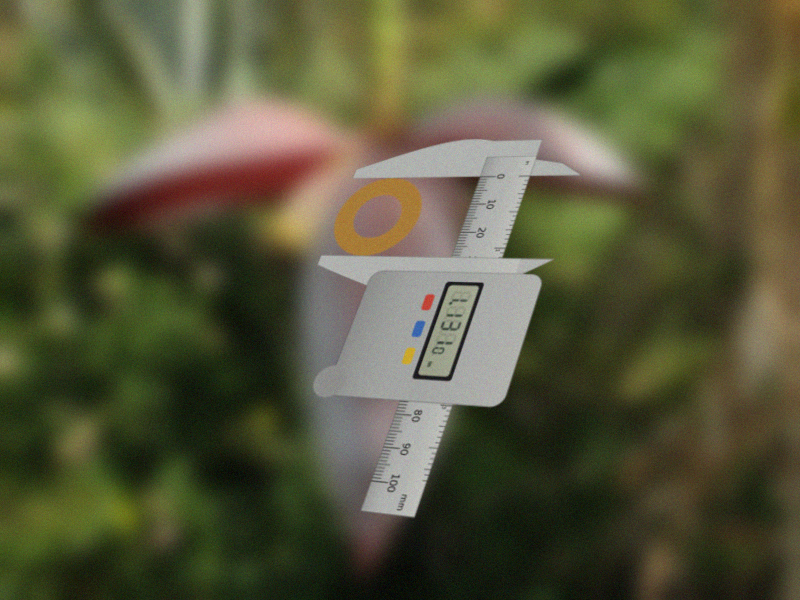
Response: 1.1310
